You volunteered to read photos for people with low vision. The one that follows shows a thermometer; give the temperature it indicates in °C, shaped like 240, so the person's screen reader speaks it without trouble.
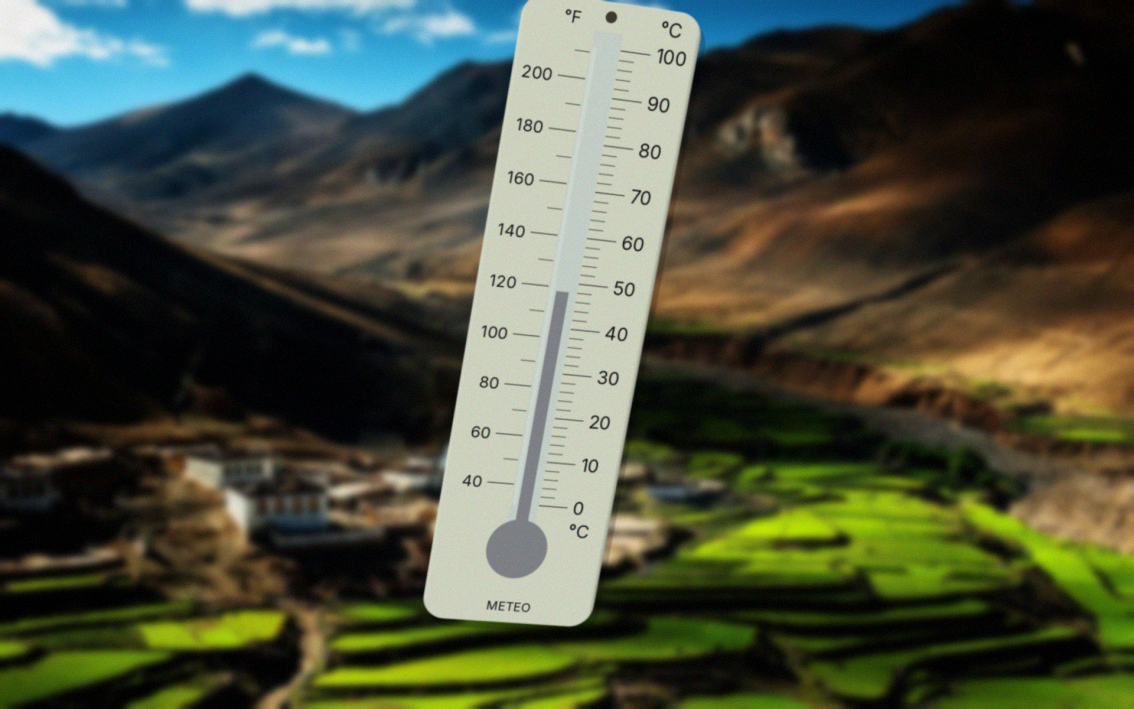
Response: 48
